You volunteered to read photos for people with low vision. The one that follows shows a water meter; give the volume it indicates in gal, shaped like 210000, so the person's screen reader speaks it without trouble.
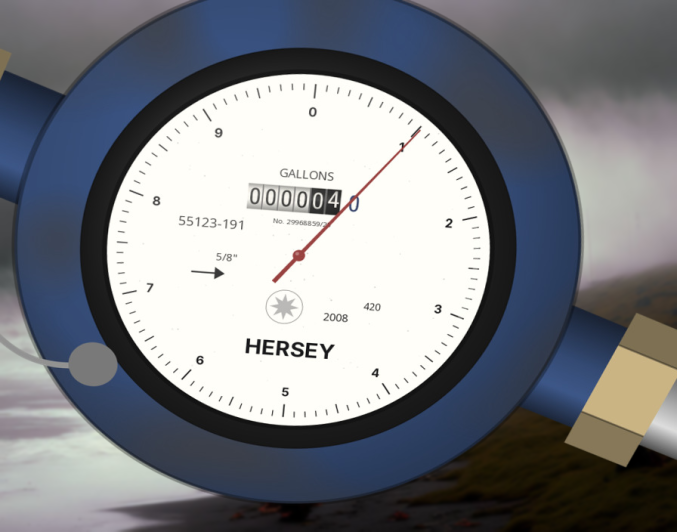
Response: 41.0
